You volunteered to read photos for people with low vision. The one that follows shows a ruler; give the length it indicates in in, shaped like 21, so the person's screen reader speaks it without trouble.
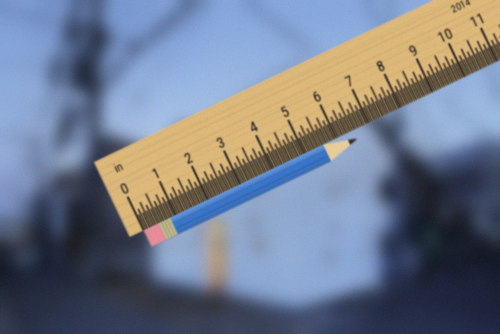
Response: 6.5
